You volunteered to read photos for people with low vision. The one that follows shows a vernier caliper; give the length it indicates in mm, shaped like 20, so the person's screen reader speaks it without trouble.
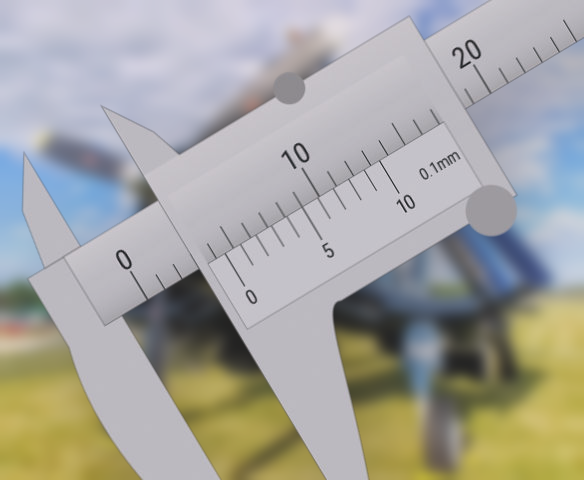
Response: 4.5
